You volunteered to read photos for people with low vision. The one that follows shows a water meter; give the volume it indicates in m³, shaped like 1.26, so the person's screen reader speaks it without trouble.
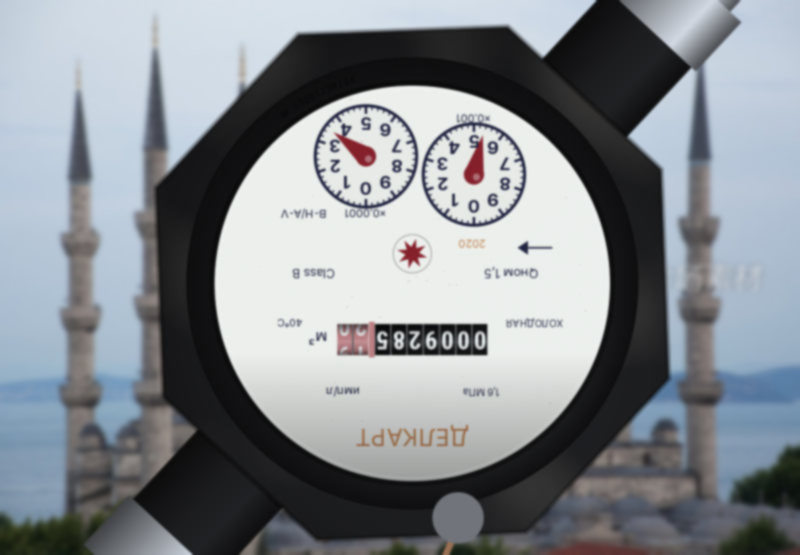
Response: 9285.1953
